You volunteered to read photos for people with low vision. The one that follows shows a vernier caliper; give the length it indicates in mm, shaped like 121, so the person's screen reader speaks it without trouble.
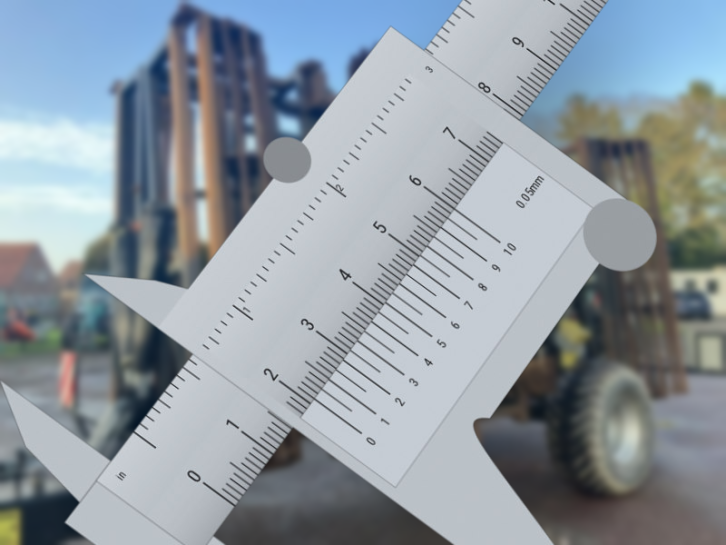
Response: 21.0
